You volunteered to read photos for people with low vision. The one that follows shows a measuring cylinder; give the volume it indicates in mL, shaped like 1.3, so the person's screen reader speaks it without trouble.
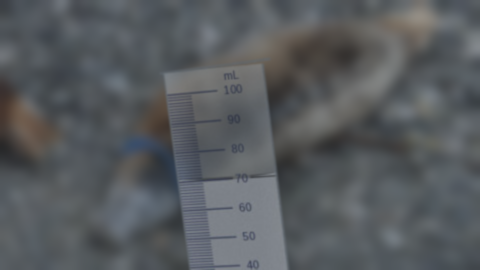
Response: 70
